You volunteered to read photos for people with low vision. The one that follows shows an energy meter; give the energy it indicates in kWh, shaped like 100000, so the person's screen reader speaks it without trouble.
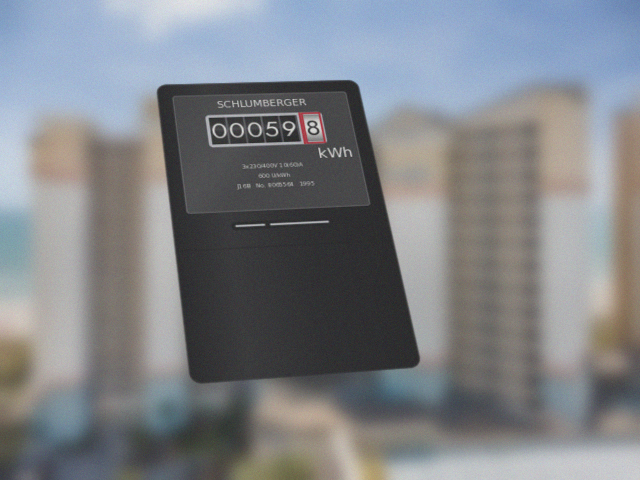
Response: 59.8
